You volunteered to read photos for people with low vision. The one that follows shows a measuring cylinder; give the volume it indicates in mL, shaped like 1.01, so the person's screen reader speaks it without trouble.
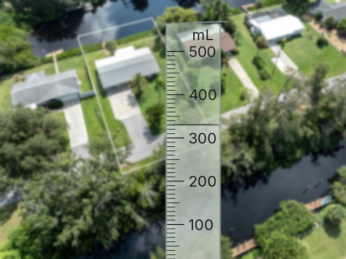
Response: 330
